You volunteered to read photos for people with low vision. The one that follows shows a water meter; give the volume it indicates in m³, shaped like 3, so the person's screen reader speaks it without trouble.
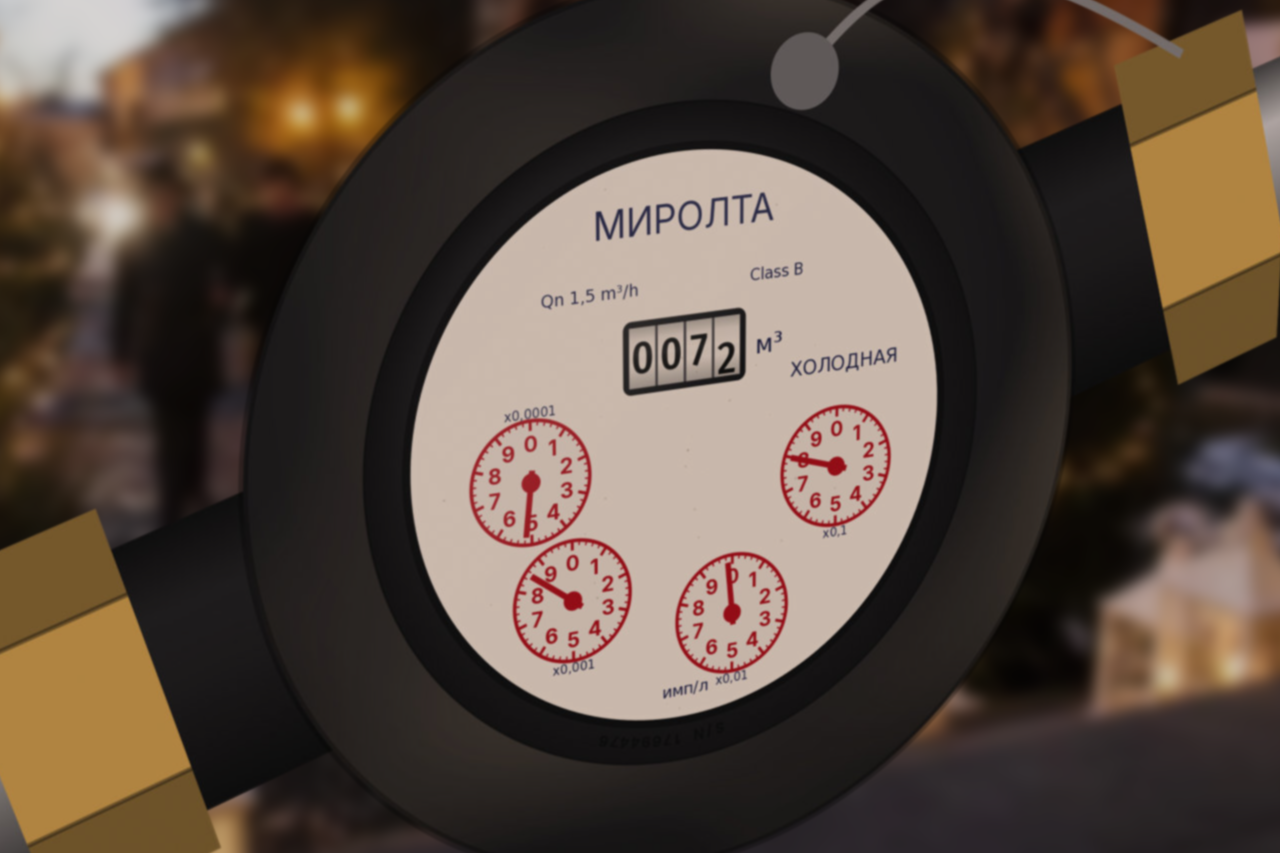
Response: 71.7985
